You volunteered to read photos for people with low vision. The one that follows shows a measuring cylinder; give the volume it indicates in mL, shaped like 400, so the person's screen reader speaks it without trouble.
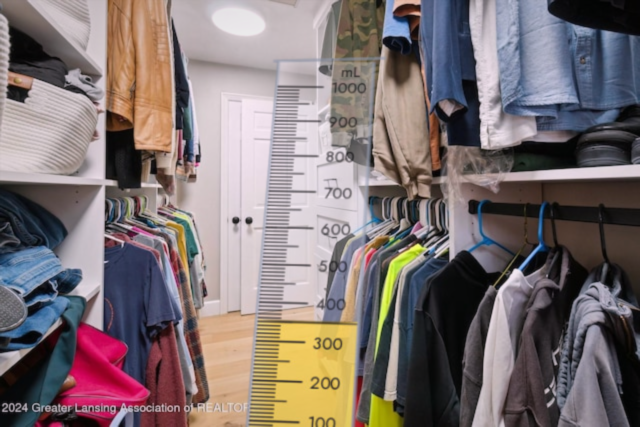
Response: 350
